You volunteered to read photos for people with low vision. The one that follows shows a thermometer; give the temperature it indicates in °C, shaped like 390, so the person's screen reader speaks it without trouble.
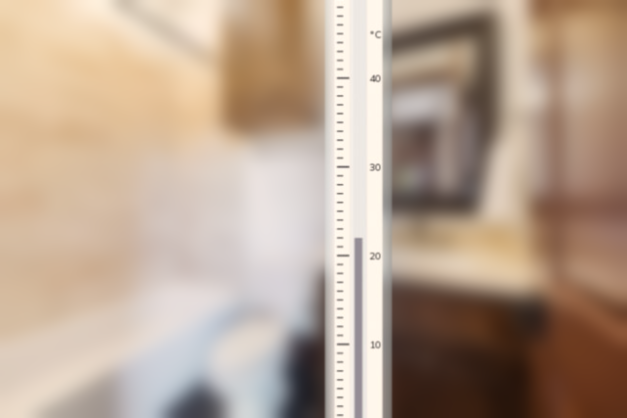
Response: 22
